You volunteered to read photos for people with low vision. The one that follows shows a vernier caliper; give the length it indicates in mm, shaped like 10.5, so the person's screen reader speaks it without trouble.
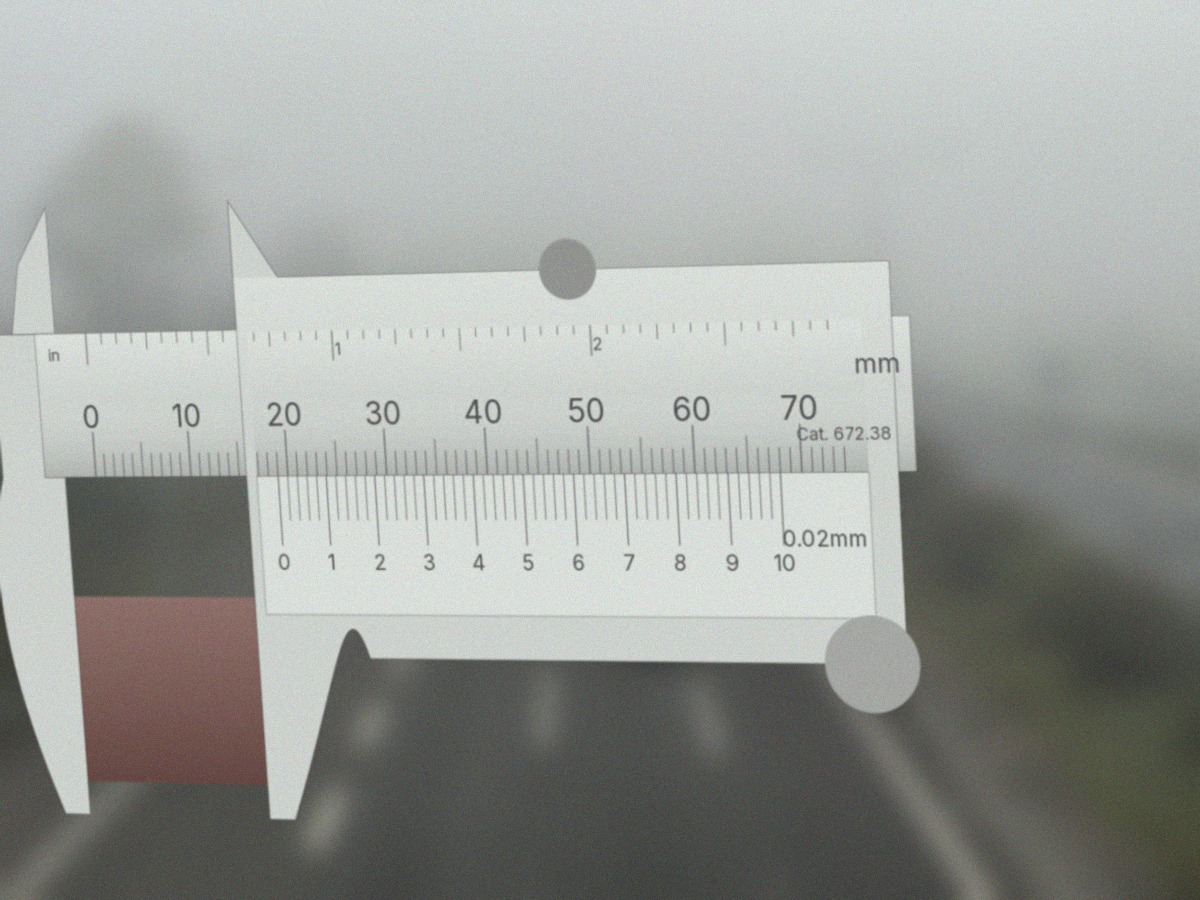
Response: 19.0
